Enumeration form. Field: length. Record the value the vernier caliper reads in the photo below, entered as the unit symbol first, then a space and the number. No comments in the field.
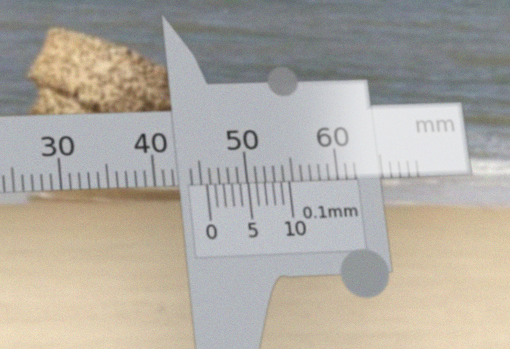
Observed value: mm 45.6
